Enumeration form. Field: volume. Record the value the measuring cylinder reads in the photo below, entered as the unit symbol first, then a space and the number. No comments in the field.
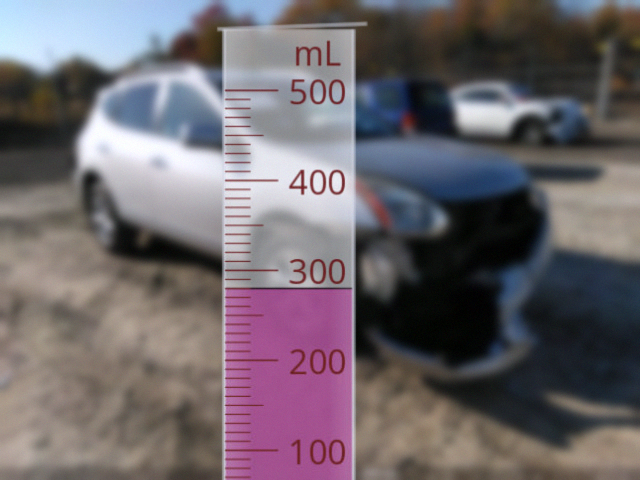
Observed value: mL 280
